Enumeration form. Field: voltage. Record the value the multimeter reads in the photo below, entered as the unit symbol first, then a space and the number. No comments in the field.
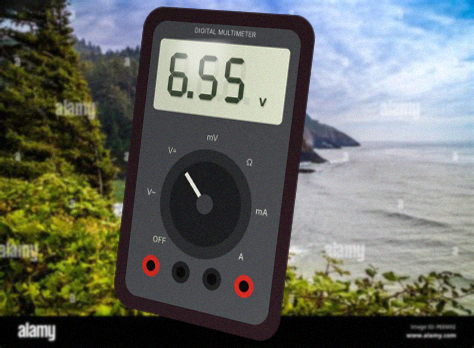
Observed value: V 6.55
